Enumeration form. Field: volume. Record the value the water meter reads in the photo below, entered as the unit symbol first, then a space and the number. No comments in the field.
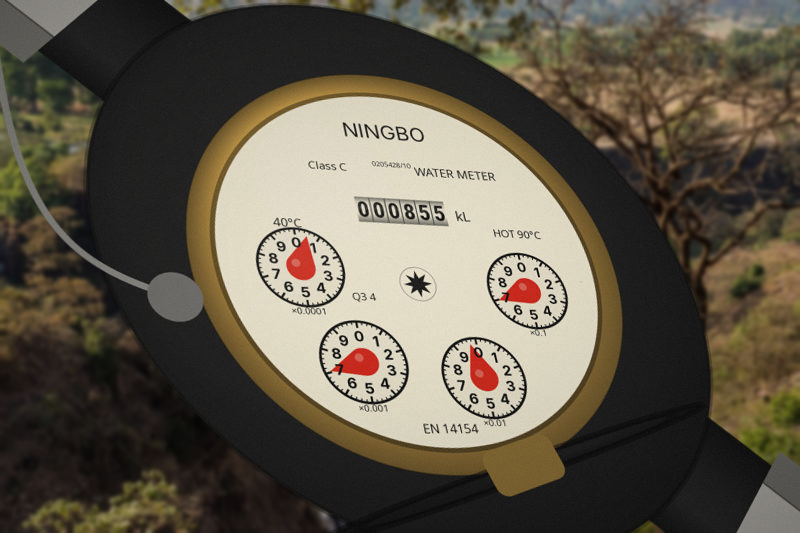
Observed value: kL 855.6970
